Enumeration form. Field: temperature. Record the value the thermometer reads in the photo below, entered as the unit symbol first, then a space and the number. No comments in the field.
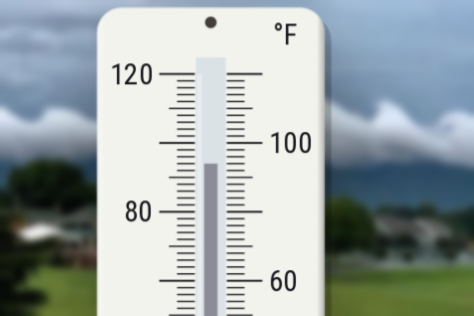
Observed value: °F 94
